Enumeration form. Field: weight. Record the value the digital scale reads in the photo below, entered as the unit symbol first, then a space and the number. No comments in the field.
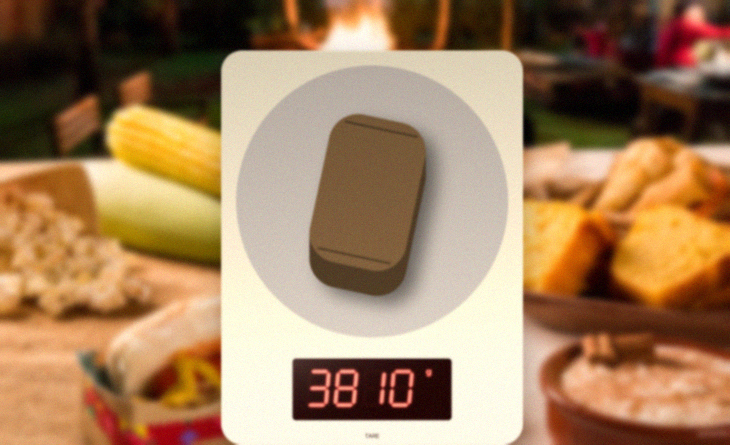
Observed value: g 3810
